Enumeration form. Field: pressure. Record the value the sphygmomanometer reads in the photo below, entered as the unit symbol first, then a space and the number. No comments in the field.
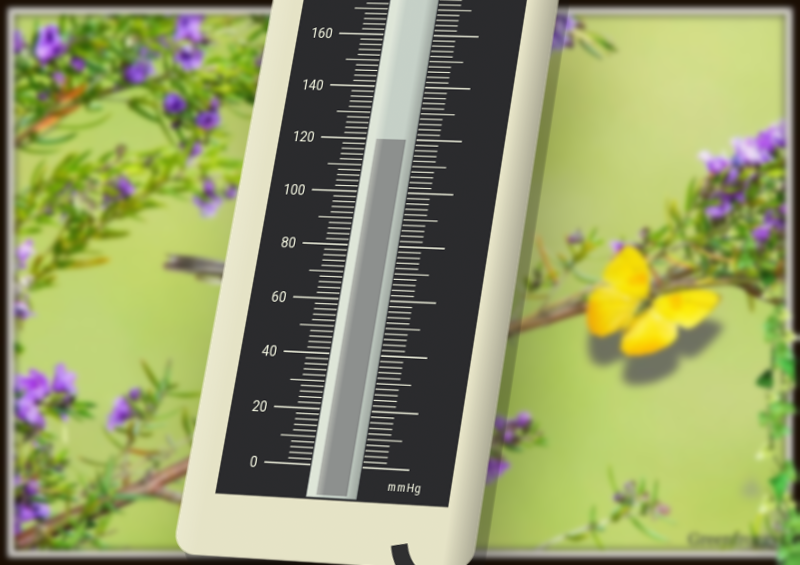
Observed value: mmHg 120
